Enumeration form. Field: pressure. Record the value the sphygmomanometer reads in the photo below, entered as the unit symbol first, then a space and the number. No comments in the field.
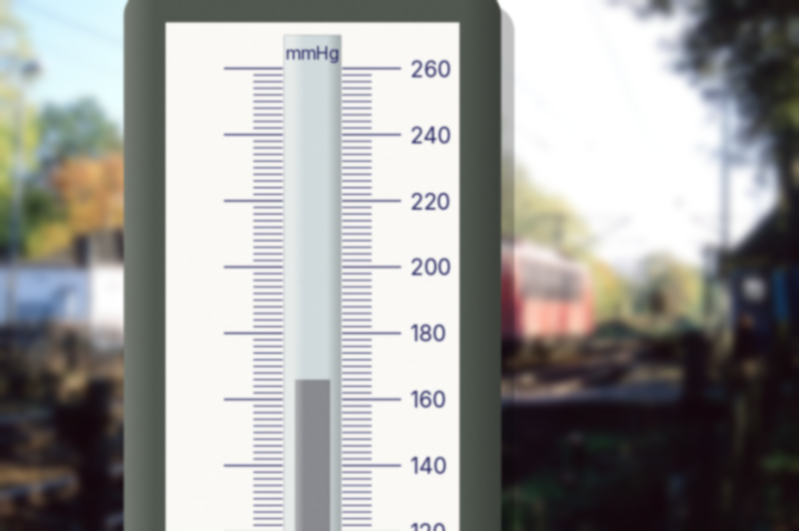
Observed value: mmHg 166
